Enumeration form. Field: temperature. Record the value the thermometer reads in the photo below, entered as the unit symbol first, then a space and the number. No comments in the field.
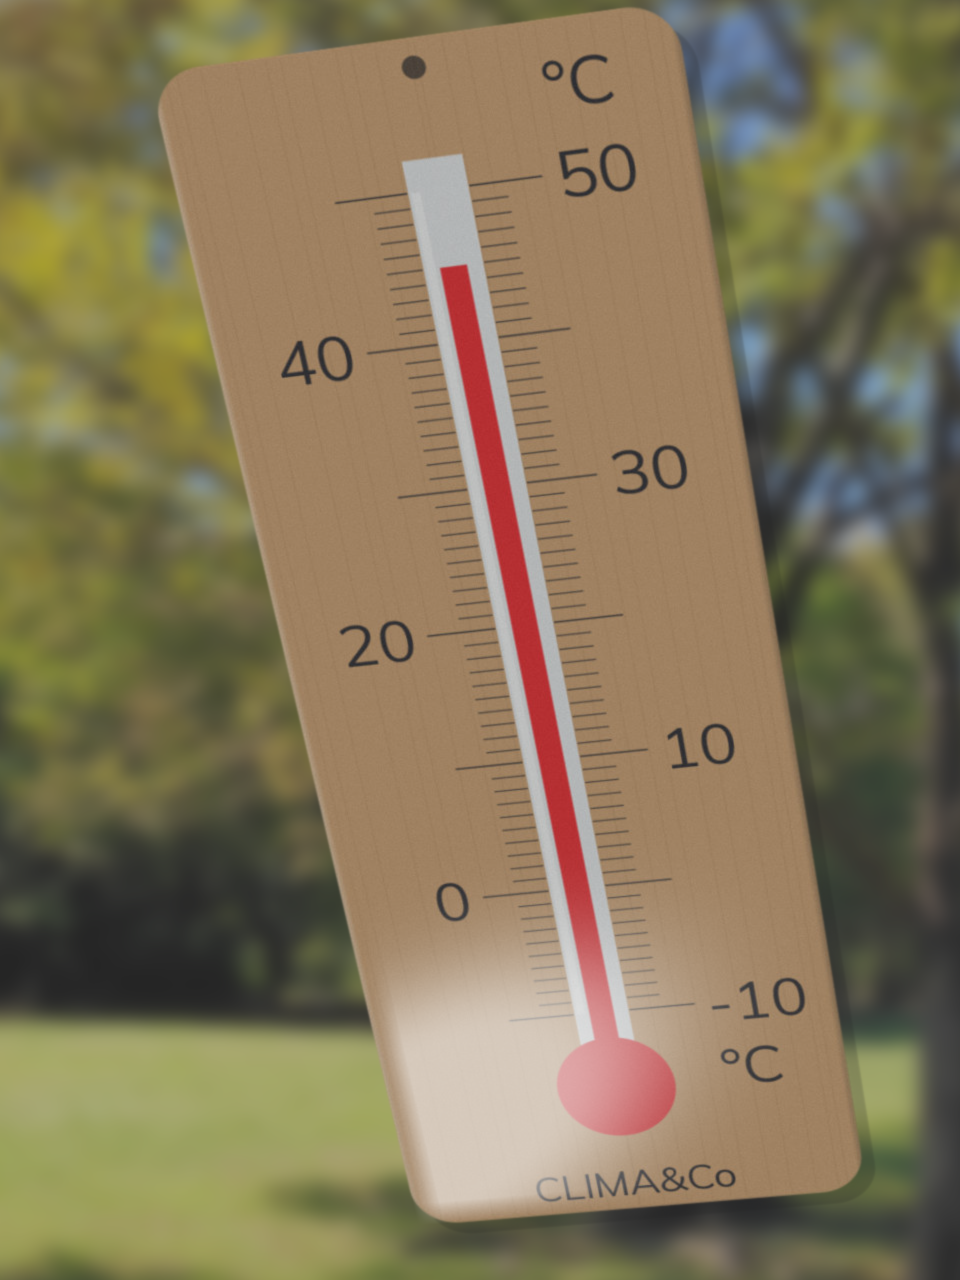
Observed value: °C 45
